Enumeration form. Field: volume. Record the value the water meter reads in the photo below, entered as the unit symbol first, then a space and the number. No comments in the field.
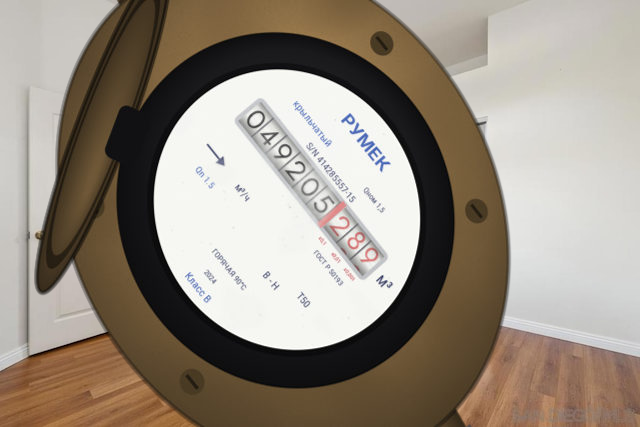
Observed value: m³ 49205.289
